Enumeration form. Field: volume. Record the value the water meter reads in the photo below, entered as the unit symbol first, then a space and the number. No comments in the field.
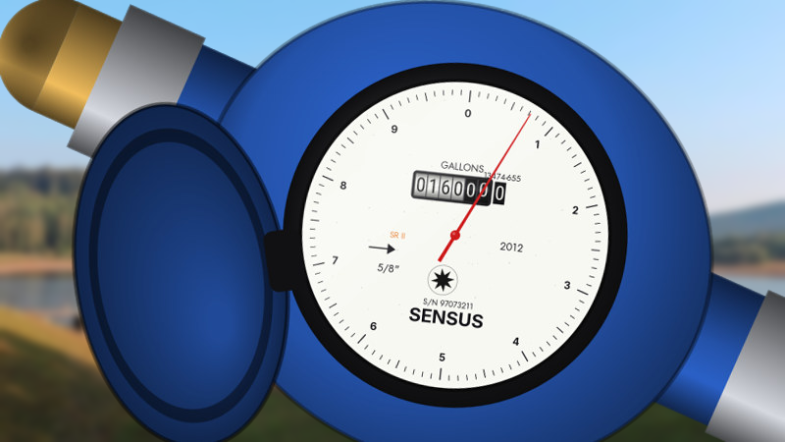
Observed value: gal 160000.7
